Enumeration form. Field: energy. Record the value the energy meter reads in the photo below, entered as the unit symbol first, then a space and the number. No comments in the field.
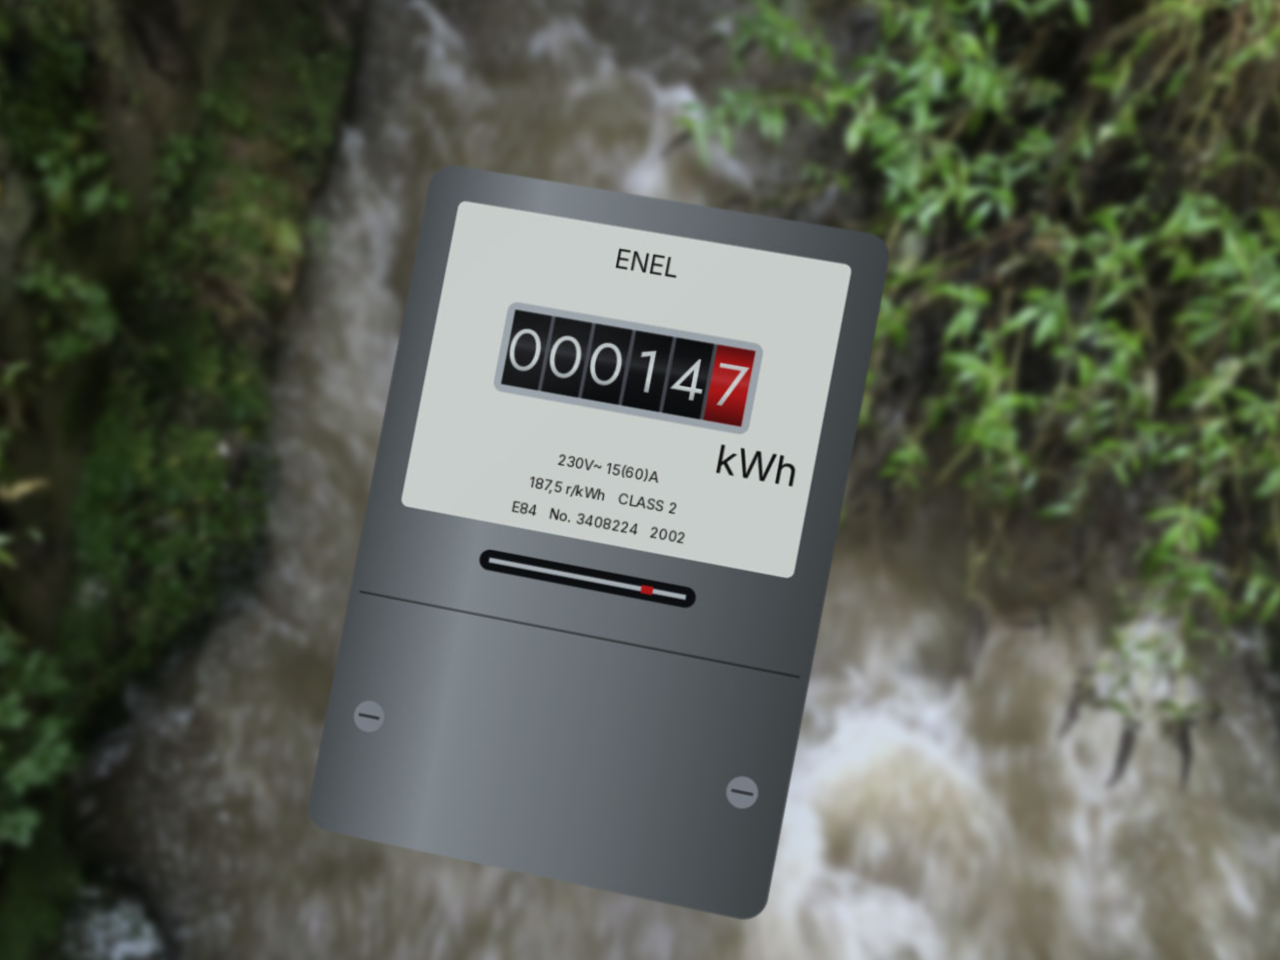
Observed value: kWh 14.7
